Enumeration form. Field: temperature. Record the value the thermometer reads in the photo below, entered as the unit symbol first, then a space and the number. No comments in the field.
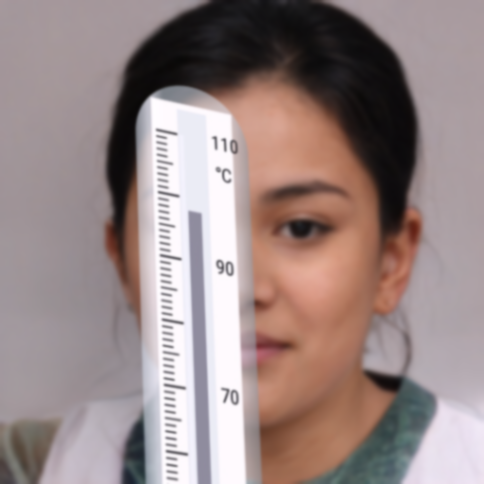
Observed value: °C 98
